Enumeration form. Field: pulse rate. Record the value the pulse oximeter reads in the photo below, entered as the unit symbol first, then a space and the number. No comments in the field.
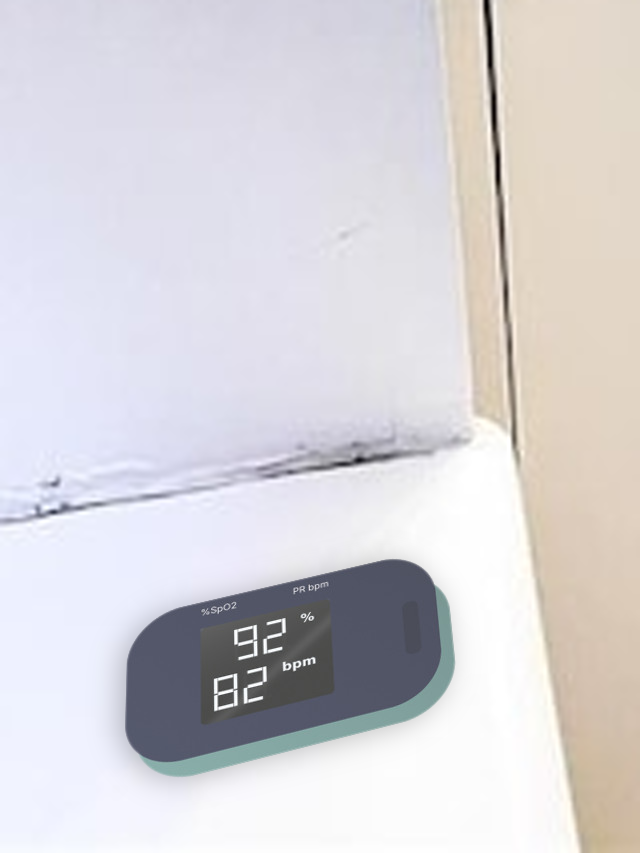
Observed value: bpm 82
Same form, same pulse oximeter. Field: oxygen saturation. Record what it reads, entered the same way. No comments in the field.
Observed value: % 92
